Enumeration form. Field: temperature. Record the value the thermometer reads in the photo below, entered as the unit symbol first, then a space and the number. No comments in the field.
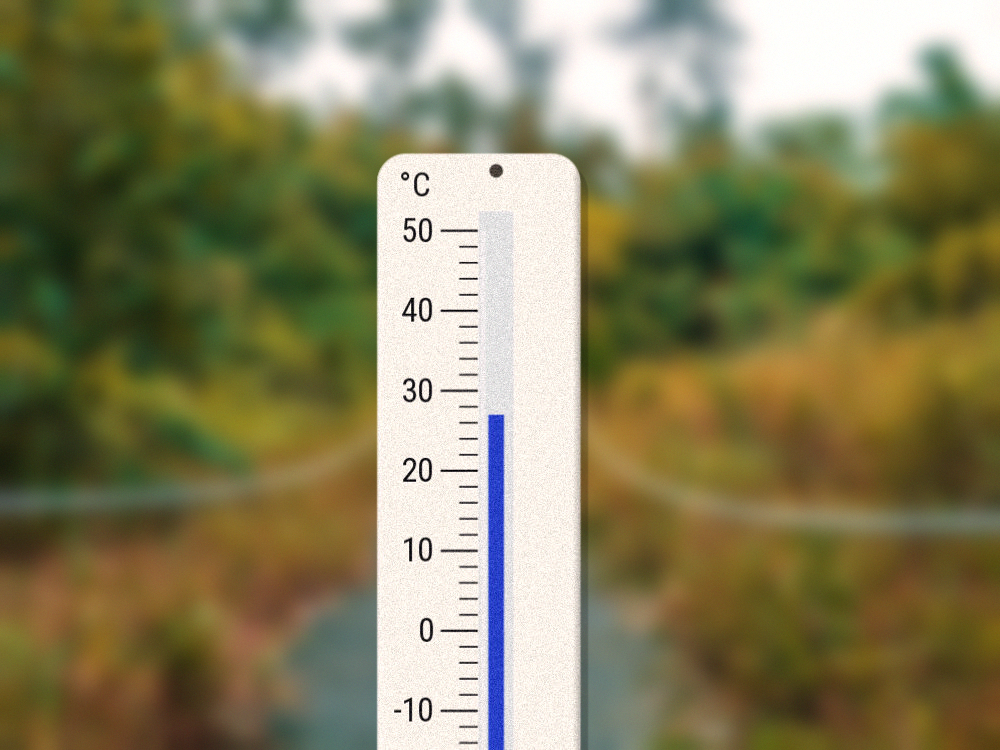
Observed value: °C 27
